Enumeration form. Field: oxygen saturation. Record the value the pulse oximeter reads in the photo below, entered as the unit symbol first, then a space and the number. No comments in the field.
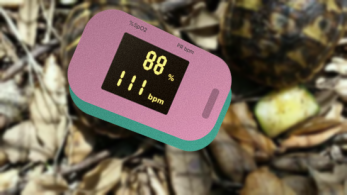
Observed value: % 88
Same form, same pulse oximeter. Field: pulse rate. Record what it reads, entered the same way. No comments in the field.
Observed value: bpm 111
